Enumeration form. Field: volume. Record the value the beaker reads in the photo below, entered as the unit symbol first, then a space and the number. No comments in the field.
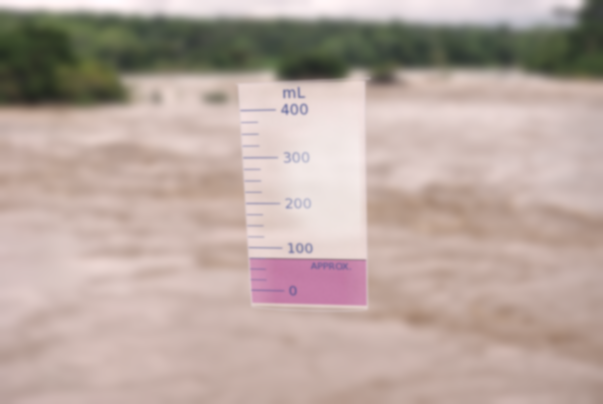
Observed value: mL 75
